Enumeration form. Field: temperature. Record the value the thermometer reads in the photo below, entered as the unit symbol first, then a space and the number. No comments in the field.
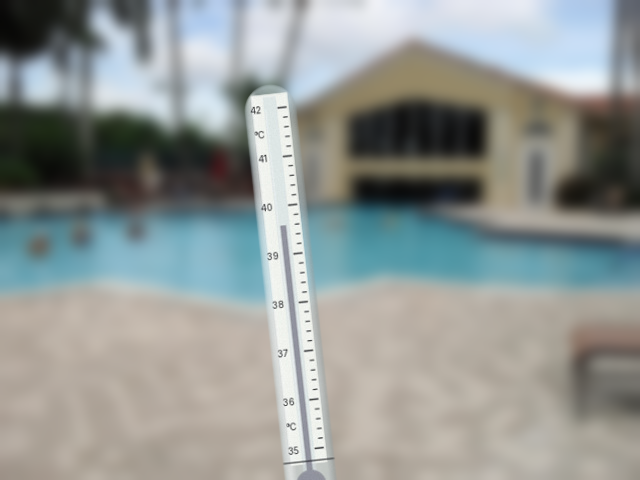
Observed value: °C 39.6
